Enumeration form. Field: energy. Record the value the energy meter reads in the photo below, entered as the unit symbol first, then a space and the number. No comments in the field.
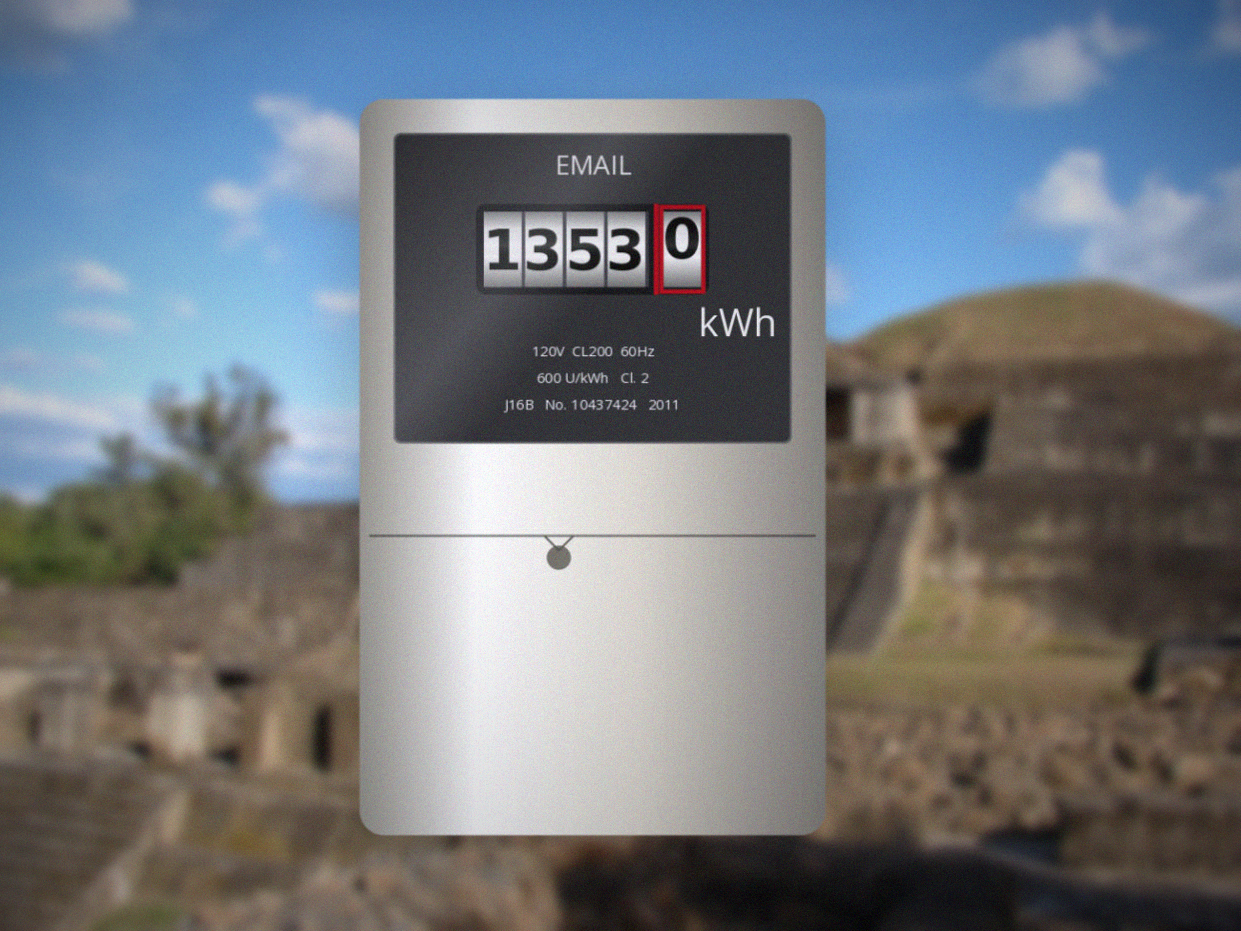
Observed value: kWh 1353.0
